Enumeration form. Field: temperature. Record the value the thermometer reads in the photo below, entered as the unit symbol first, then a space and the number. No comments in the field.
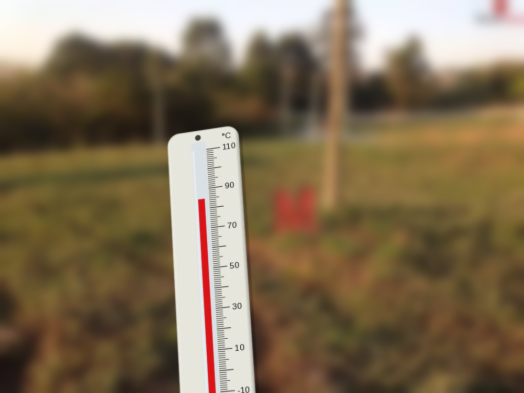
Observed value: °C 85
